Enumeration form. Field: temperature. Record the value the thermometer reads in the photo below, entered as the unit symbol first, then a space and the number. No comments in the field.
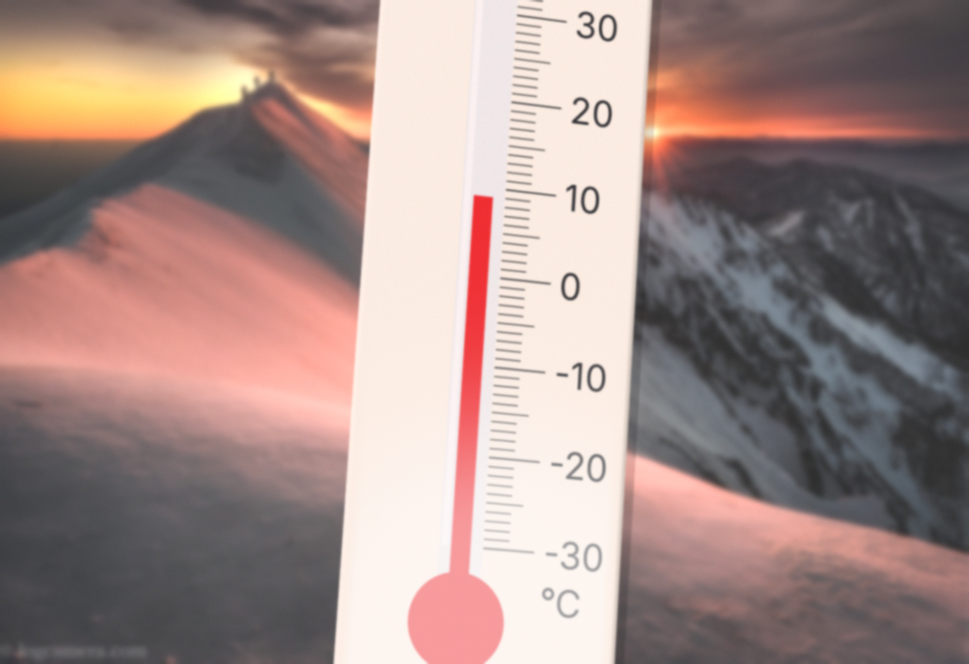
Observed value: °C 9
